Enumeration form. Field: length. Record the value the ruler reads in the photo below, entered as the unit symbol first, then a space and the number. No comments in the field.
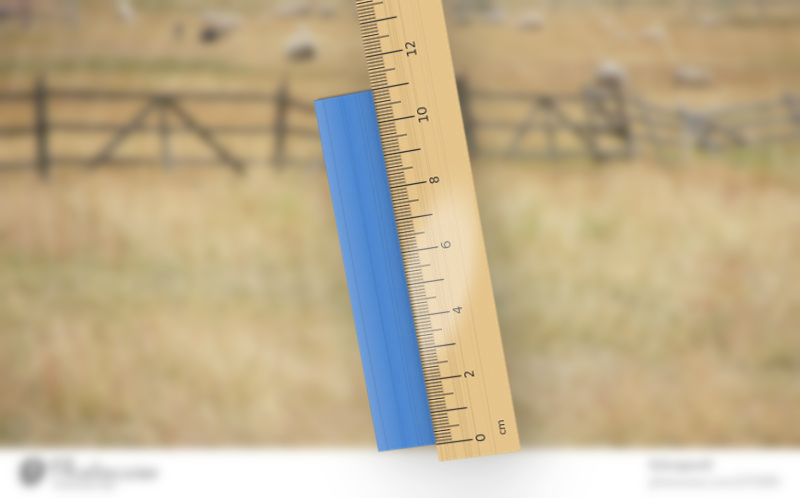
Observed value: cm 11
